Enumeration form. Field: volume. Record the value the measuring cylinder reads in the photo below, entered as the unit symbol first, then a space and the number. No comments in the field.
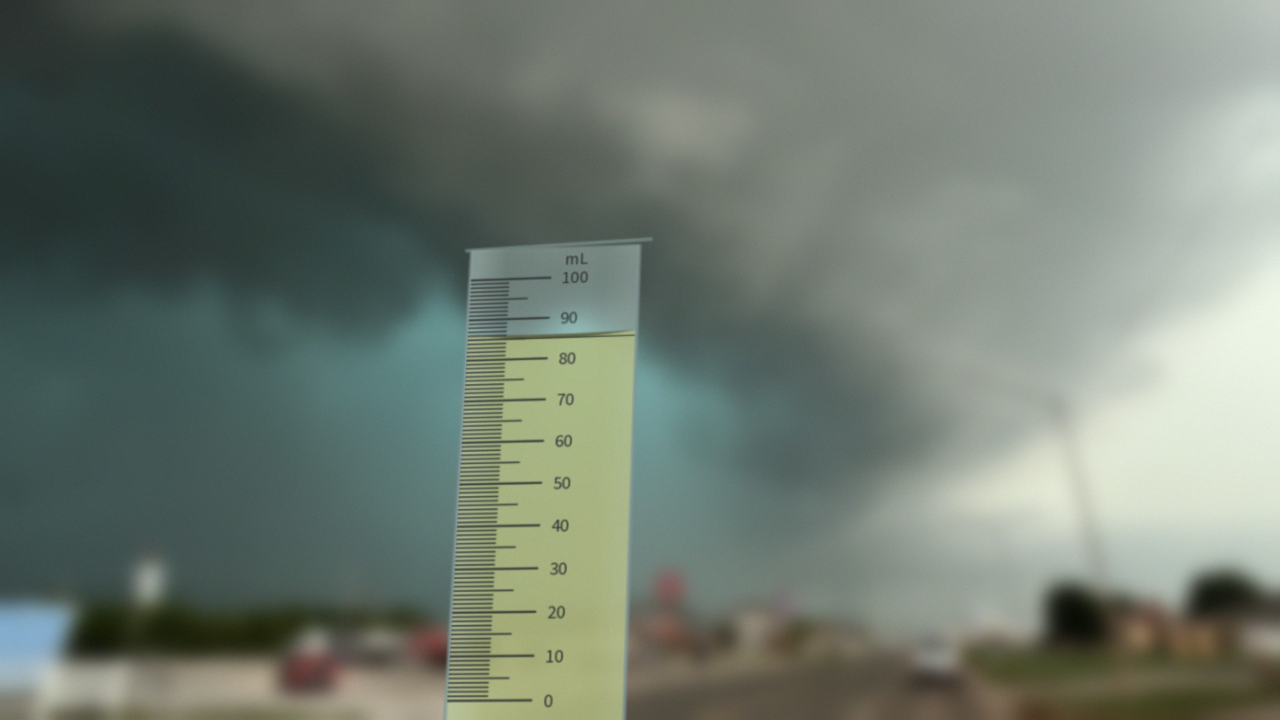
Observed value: mL 85
